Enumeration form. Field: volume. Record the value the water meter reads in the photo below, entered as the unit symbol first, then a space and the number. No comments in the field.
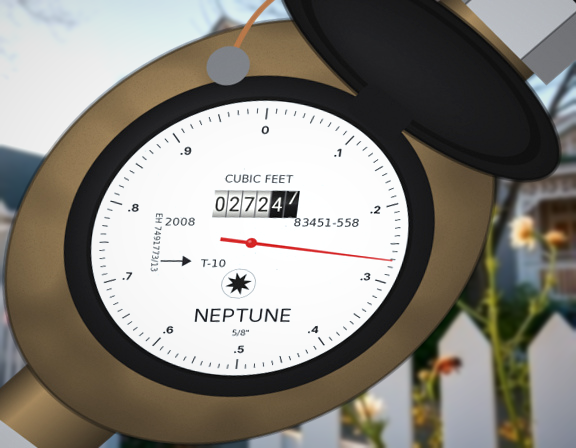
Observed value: ft³ 27247.27
